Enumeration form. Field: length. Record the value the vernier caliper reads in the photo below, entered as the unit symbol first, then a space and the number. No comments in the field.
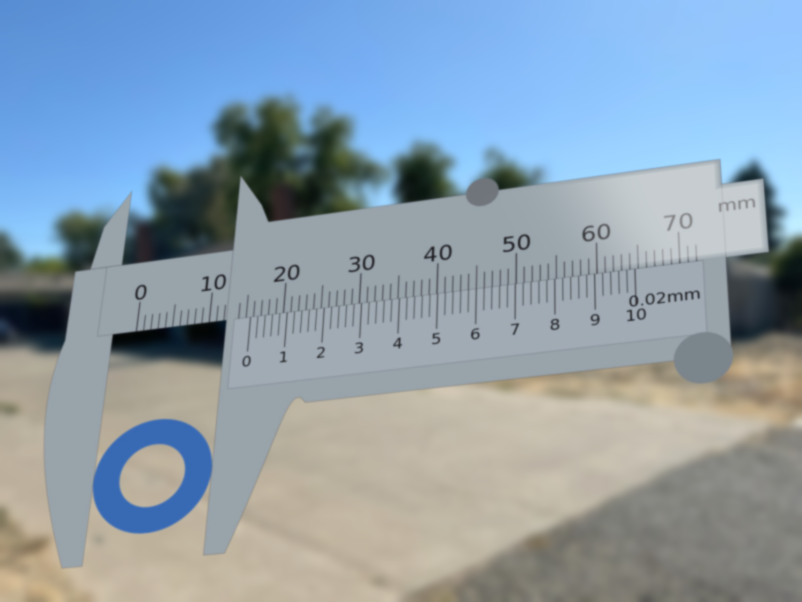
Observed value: mm 15.6
